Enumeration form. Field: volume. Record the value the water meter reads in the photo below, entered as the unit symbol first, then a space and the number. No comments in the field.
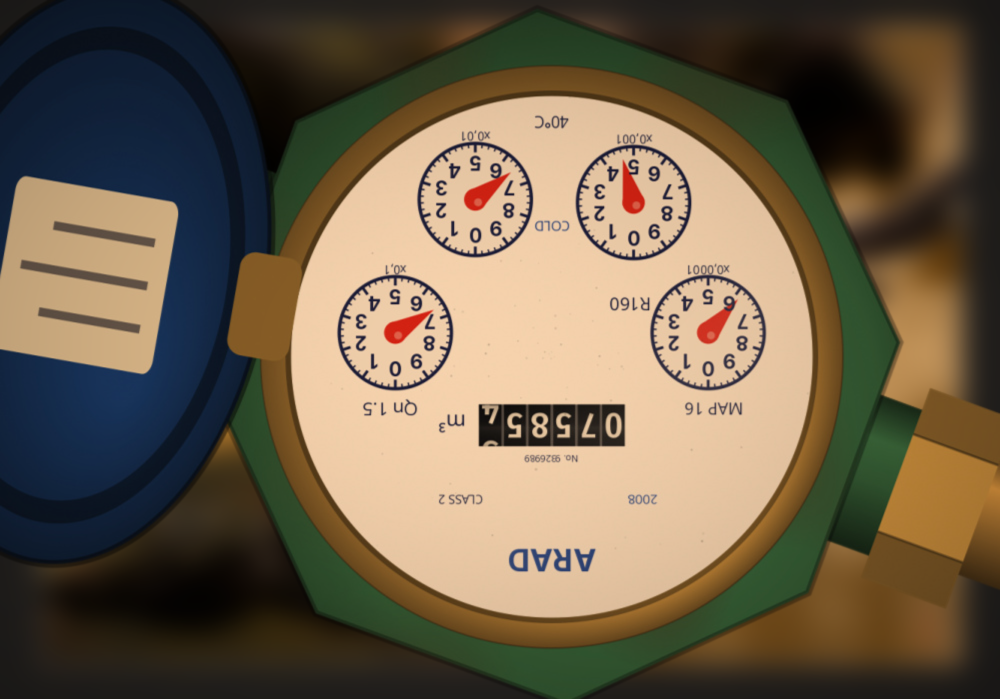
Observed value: m³ 75853.6646
